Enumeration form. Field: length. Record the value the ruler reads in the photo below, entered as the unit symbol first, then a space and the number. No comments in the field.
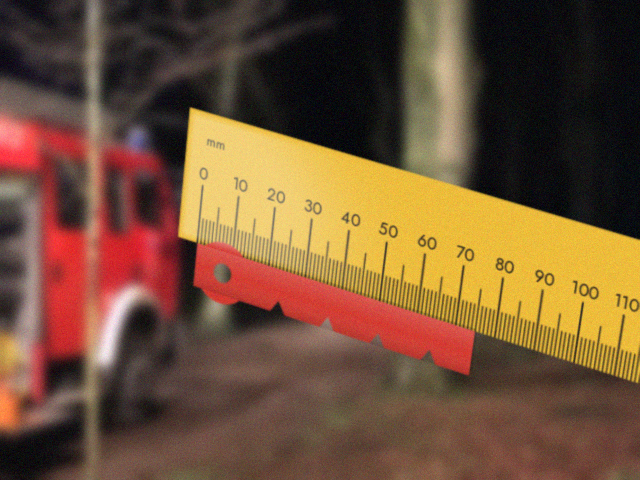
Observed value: mm 75
